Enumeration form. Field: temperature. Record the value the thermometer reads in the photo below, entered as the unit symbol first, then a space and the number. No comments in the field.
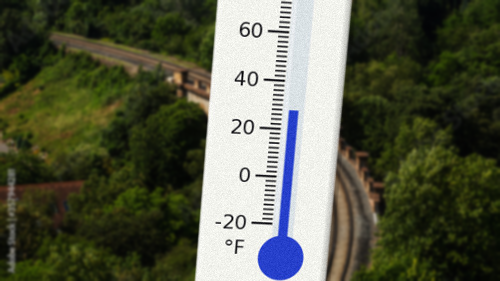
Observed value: °F 28
